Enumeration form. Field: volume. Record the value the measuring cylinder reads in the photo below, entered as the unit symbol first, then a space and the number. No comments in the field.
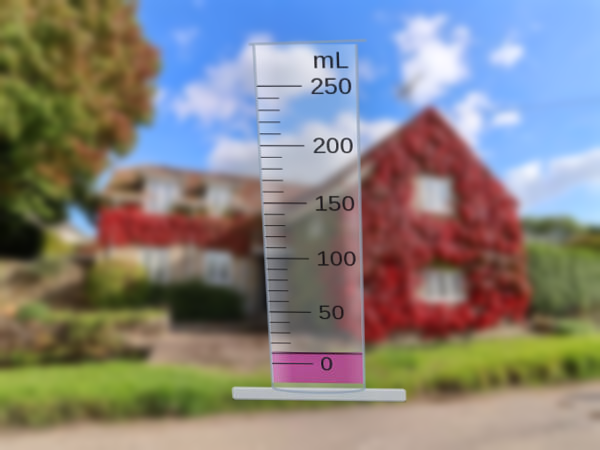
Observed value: mL 10
